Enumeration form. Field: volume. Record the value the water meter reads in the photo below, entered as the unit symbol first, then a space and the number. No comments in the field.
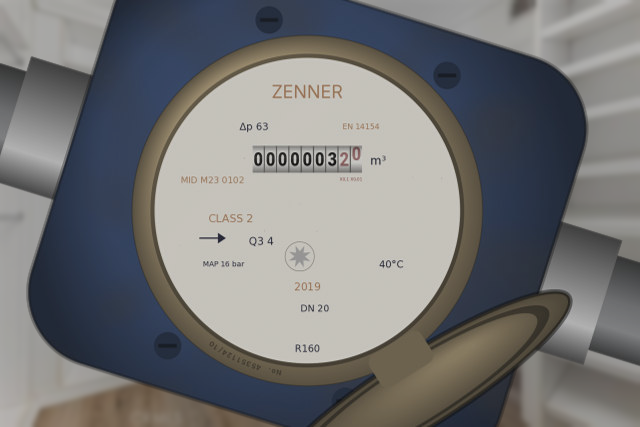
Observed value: m³ 3.20
